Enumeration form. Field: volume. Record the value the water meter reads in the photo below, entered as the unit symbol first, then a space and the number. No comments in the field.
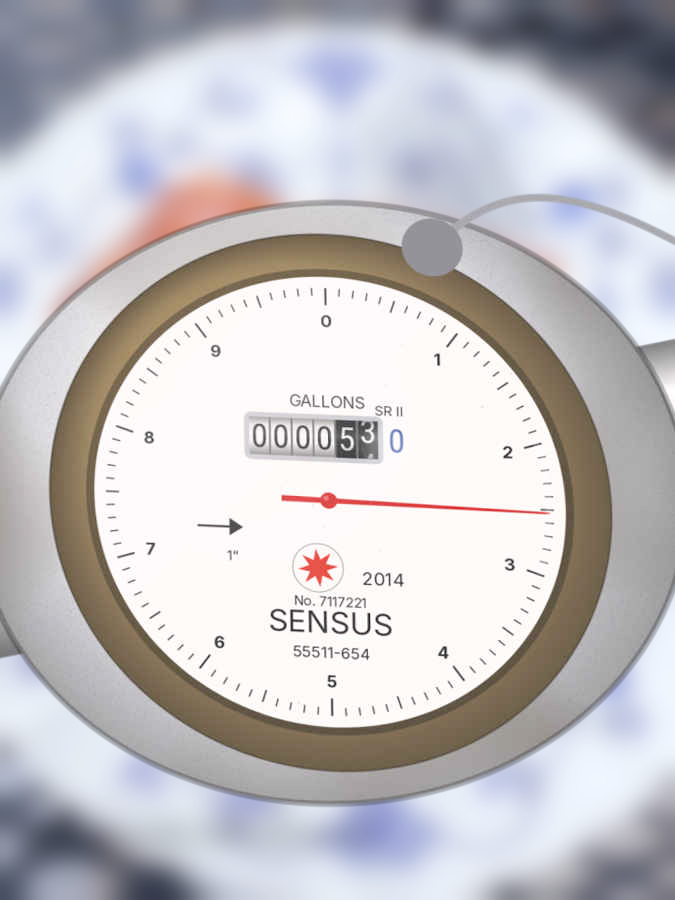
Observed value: gal 532.5
